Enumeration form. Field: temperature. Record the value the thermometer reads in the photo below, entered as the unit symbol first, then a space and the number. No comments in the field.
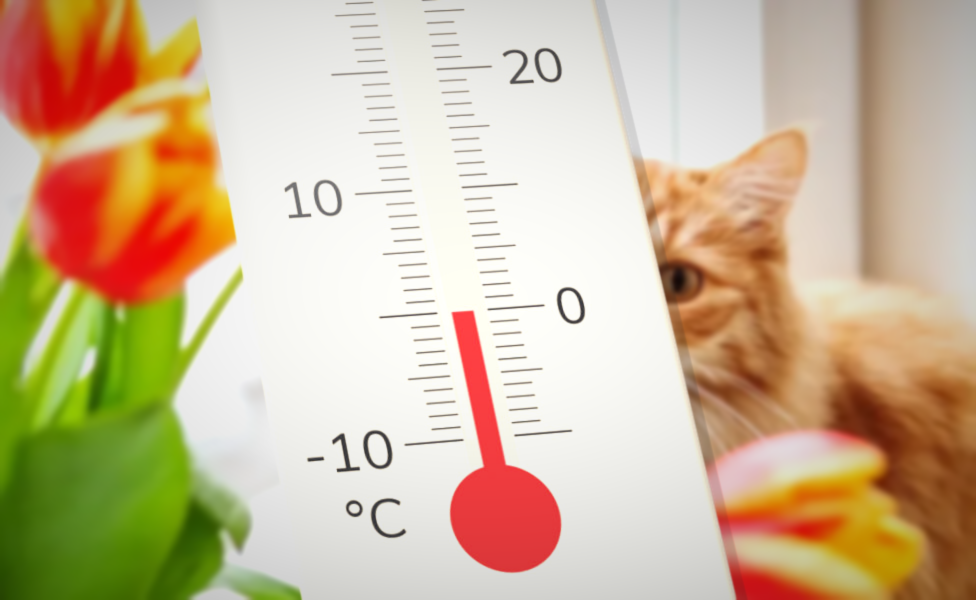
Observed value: °C 0
